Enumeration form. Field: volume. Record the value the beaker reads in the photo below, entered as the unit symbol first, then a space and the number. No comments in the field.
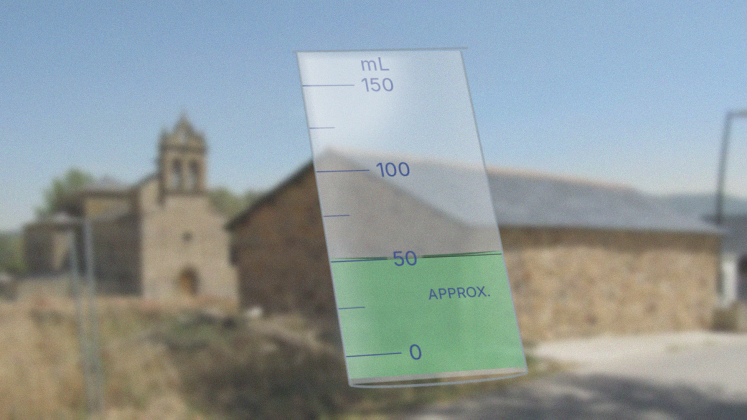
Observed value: mL 50
